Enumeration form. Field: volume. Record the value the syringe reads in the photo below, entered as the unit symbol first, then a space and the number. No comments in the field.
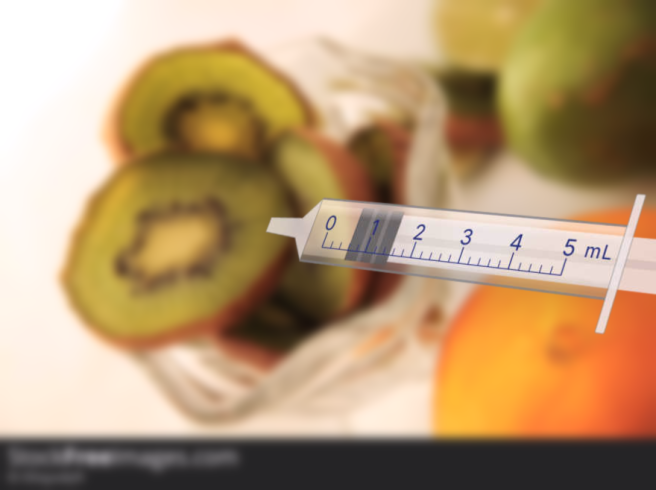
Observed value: mL 0.6
